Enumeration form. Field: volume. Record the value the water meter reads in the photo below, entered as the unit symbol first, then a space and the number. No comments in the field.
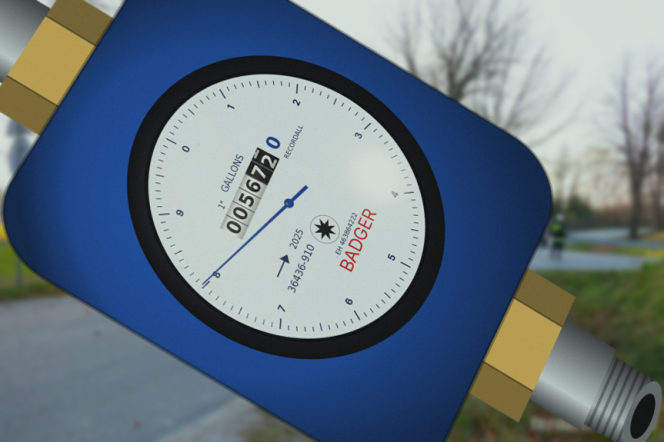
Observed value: gal 56718.0
